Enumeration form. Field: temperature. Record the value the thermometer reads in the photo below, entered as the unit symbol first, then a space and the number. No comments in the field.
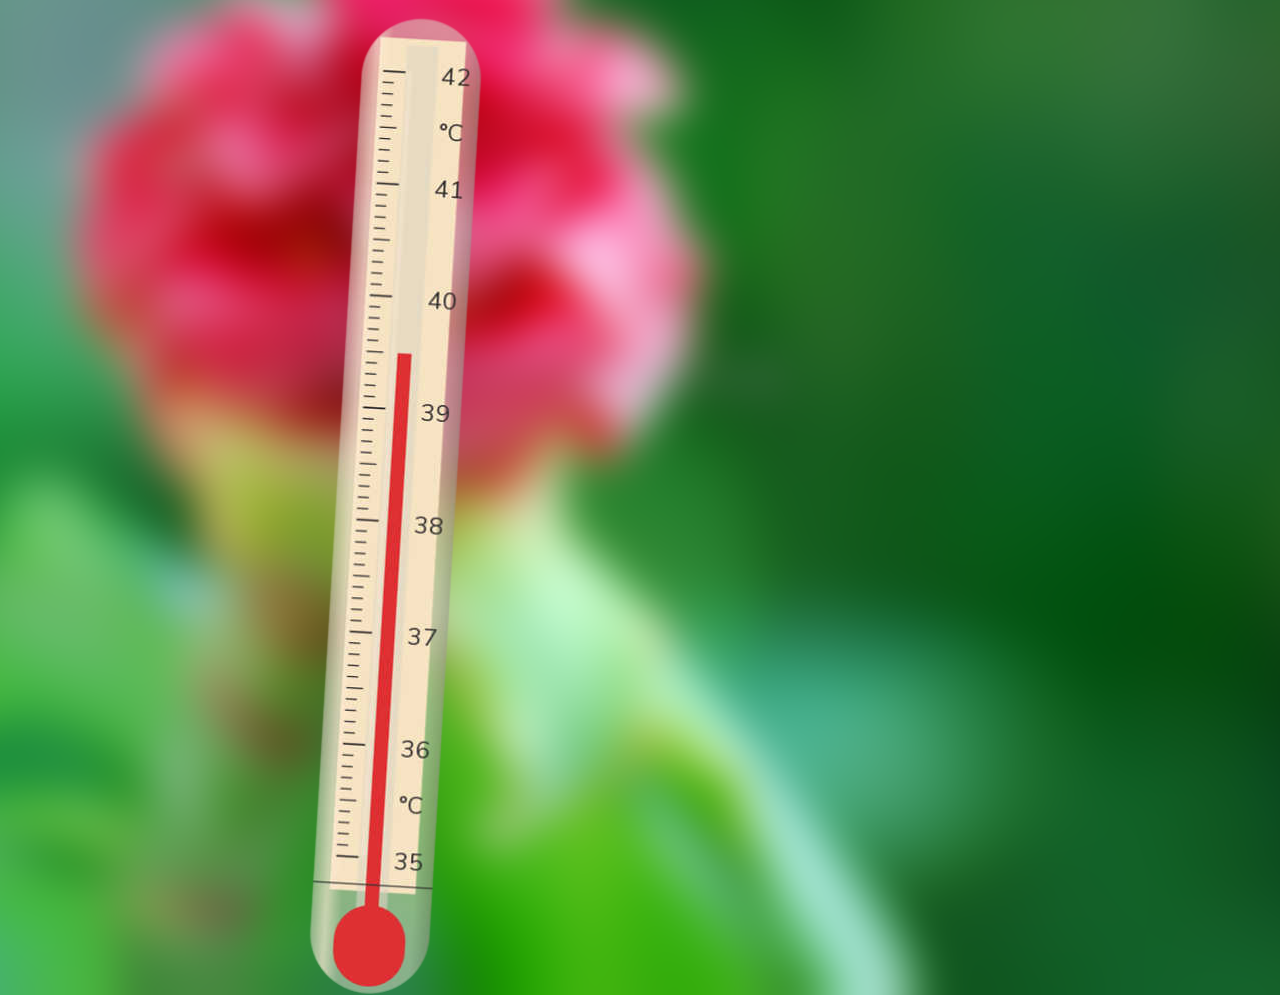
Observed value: °C 39.5
